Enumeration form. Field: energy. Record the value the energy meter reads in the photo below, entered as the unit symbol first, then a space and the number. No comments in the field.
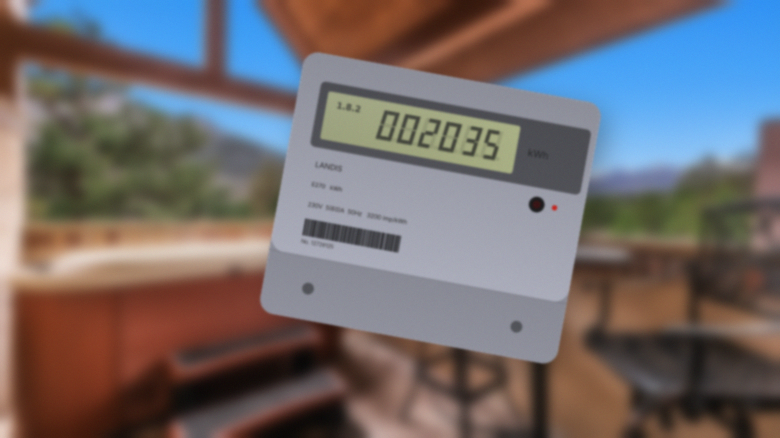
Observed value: kWh 2035
